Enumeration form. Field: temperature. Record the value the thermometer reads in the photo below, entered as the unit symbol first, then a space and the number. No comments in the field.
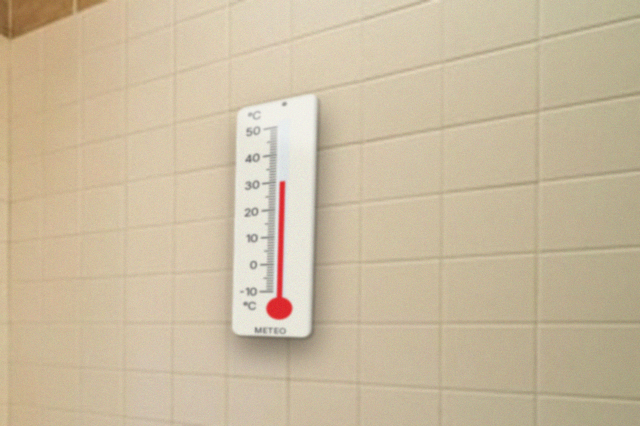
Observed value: °C 30
